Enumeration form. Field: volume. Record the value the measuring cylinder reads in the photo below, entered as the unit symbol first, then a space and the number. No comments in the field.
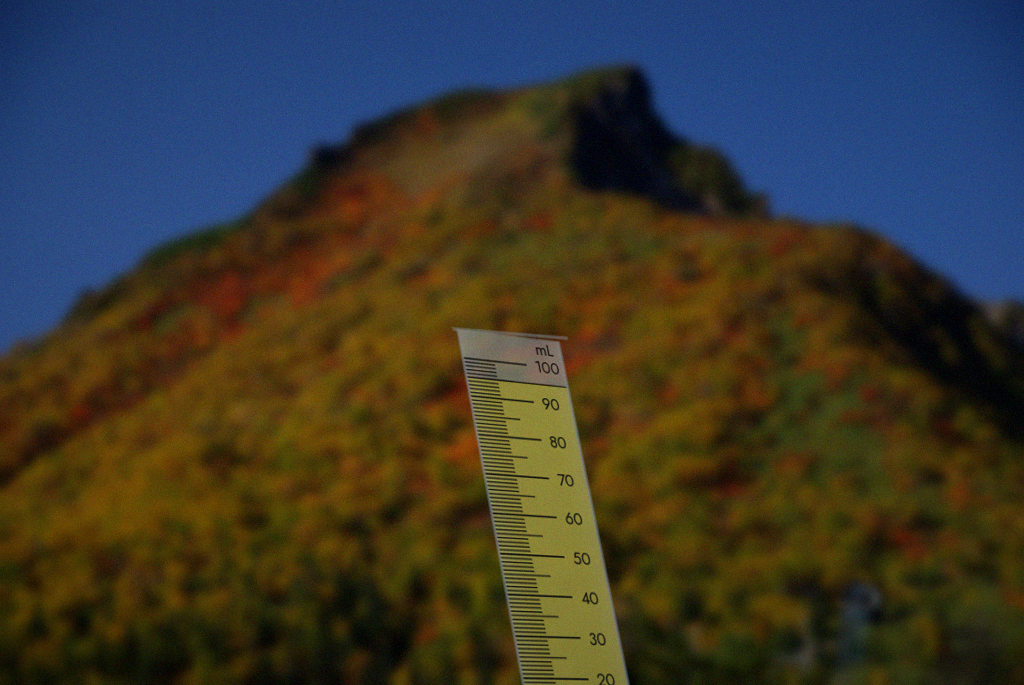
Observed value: mL 95
